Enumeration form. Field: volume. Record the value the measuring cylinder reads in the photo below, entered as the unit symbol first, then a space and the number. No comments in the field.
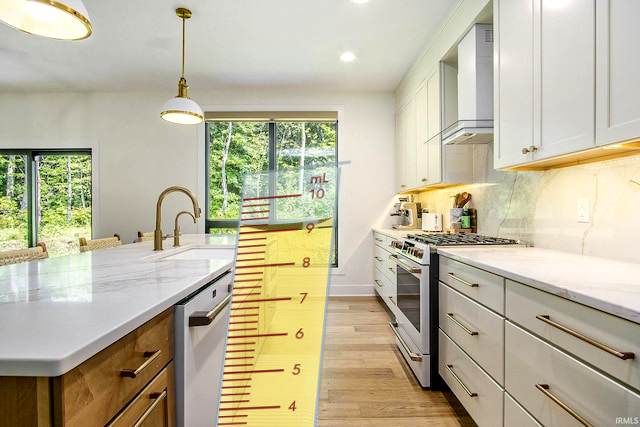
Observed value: mL 9
